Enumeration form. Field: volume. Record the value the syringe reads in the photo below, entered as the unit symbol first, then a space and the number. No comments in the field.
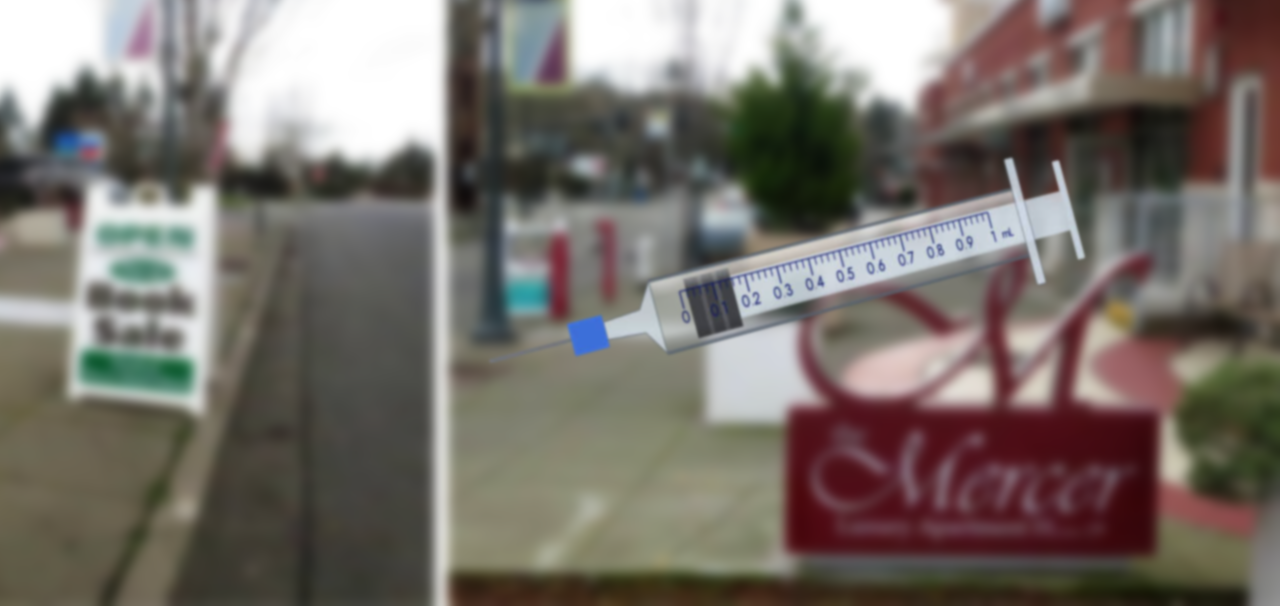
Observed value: mL 0.02
